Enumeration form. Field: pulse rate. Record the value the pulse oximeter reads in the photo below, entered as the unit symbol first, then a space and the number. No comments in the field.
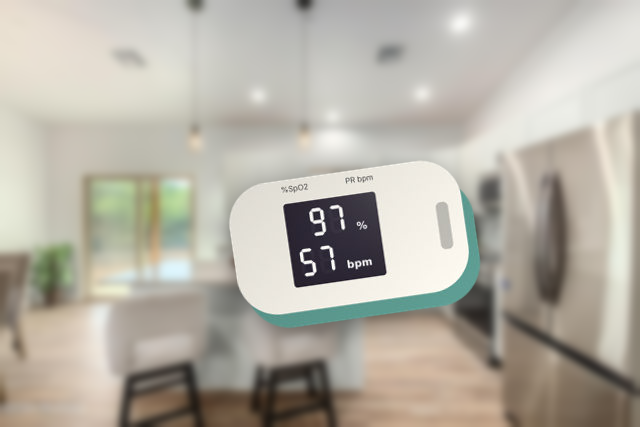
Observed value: bpm 57
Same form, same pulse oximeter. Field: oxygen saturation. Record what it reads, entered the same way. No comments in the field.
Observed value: % 97
